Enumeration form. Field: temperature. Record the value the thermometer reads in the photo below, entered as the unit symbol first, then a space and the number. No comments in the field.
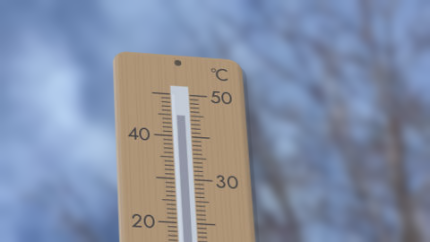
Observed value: °C 45
